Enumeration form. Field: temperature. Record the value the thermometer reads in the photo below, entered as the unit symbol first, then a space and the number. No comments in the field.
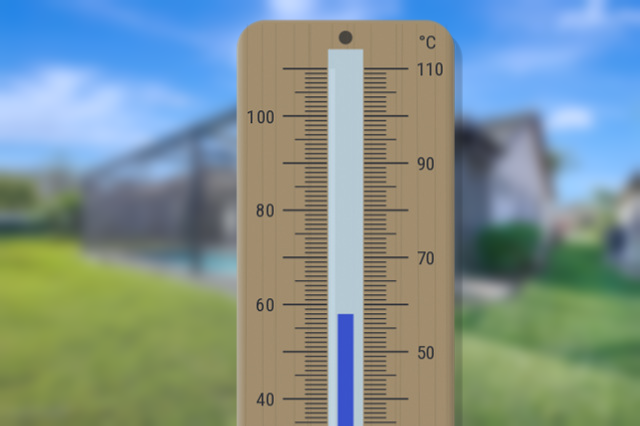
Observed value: °C 58
